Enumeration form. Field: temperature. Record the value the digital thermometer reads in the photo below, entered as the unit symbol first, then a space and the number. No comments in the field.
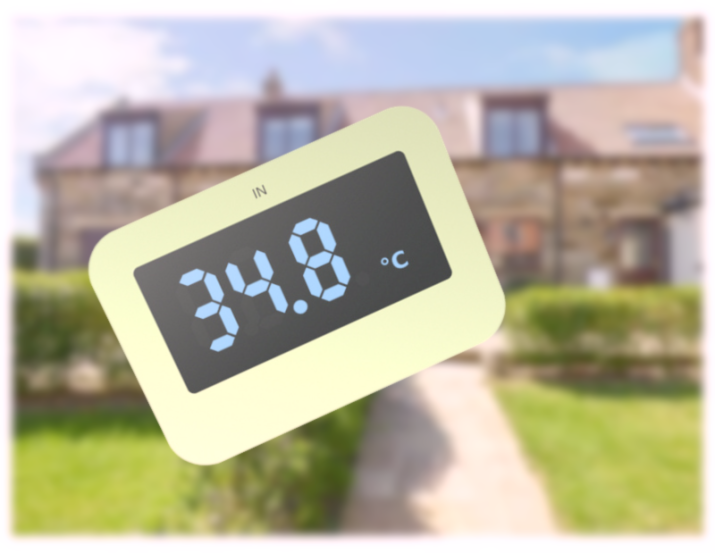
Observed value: °C 34.8
